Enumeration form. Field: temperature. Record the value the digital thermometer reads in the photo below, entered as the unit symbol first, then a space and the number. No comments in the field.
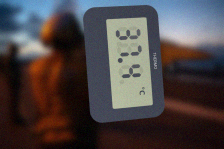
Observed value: °C 37.4
